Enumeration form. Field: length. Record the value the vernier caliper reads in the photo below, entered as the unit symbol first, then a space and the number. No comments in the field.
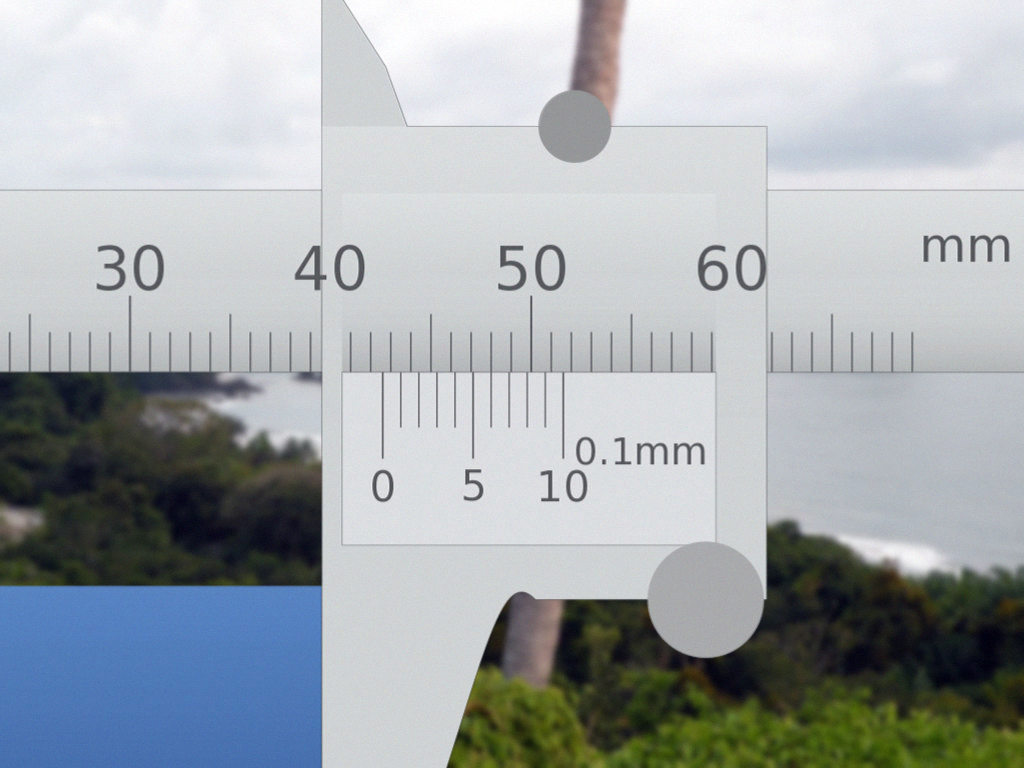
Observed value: mm 42.6
